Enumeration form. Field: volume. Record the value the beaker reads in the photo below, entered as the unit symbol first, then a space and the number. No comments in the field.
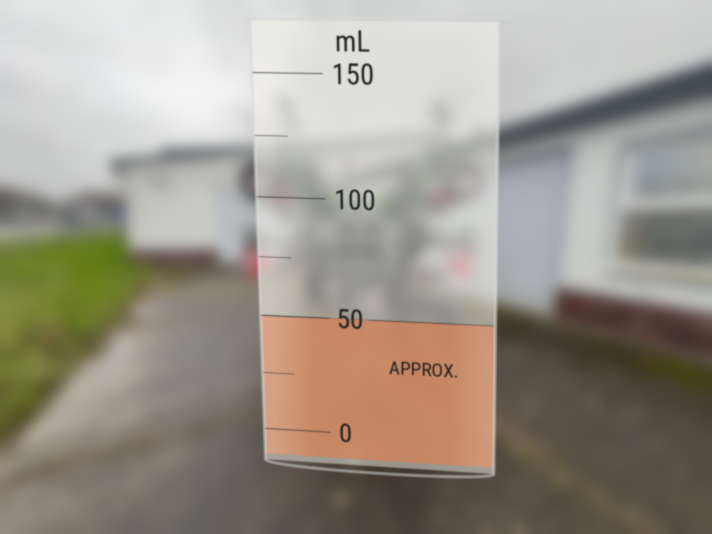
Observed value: mL 50
